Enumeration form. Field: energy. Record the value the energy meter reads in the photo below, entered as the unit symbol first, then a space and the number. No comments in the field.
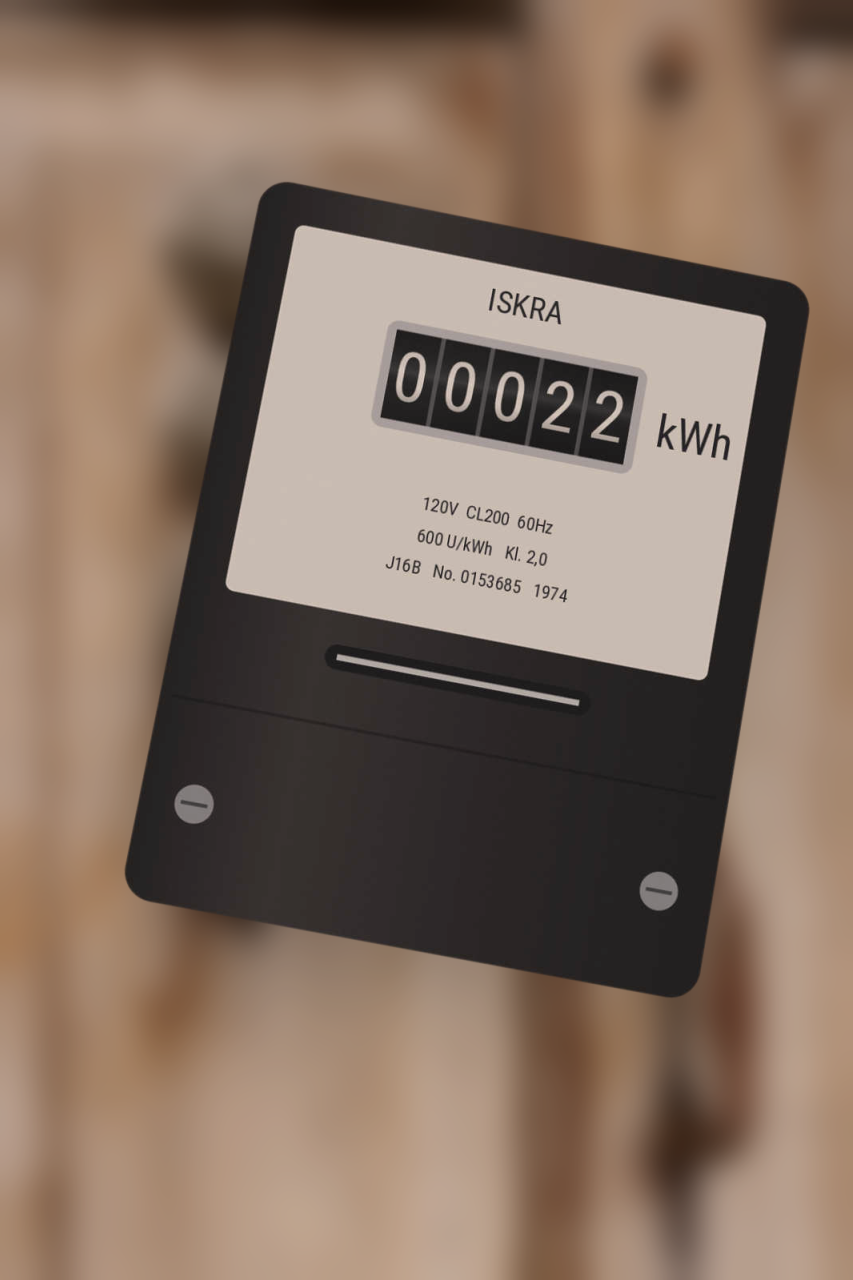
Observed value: kWh 22
